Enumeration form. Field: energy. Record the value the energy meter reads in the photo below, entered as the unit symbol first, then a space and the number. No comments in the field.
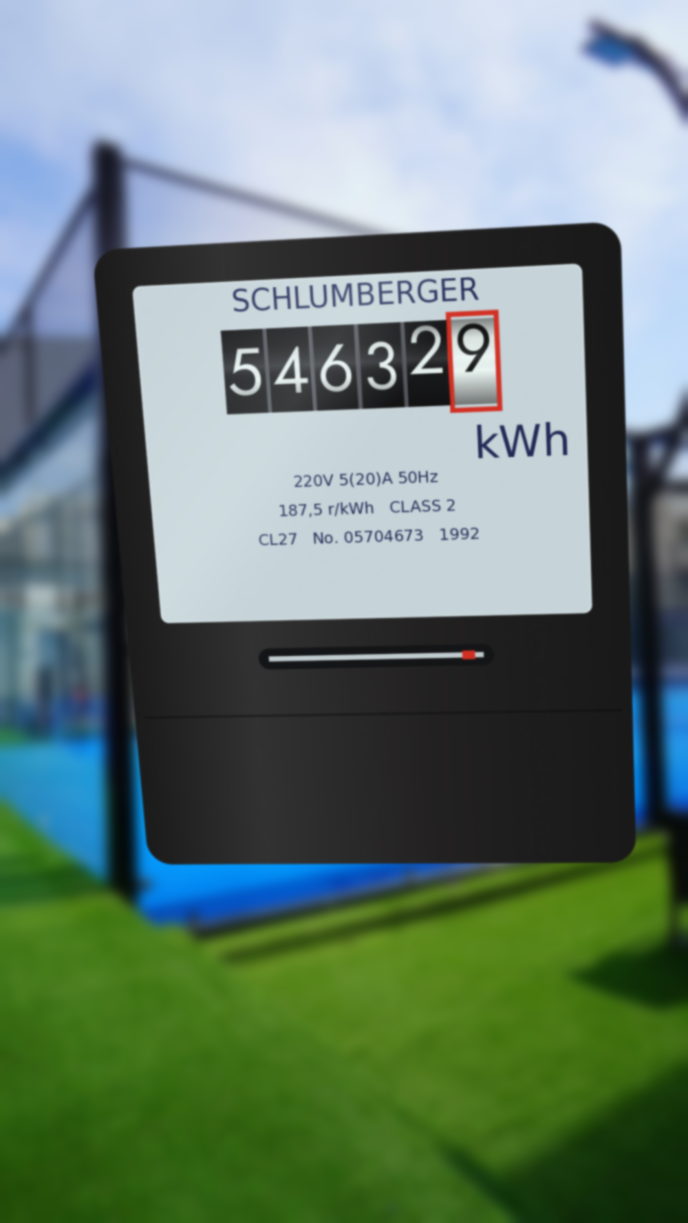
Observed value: kWh 54632.9
